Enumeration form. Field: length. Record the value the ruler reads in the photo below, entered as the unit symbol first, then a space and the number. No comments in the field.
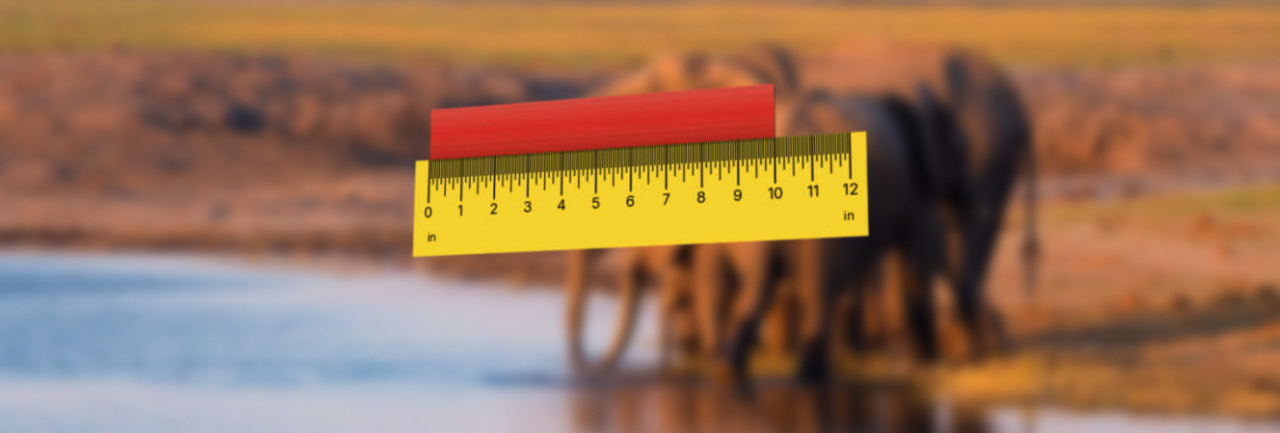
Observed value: in 10
